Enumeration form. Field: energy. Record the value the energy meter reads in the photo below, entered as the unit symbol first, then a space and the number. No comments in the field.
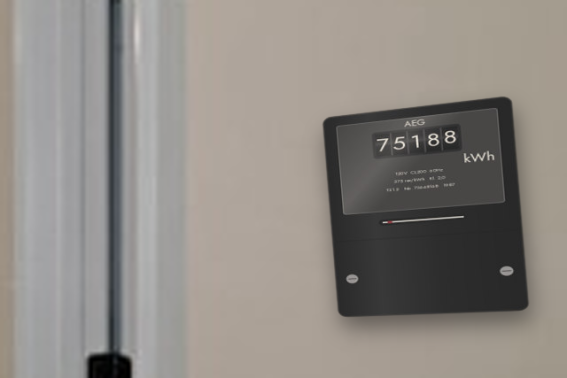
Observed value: kWh 75188
